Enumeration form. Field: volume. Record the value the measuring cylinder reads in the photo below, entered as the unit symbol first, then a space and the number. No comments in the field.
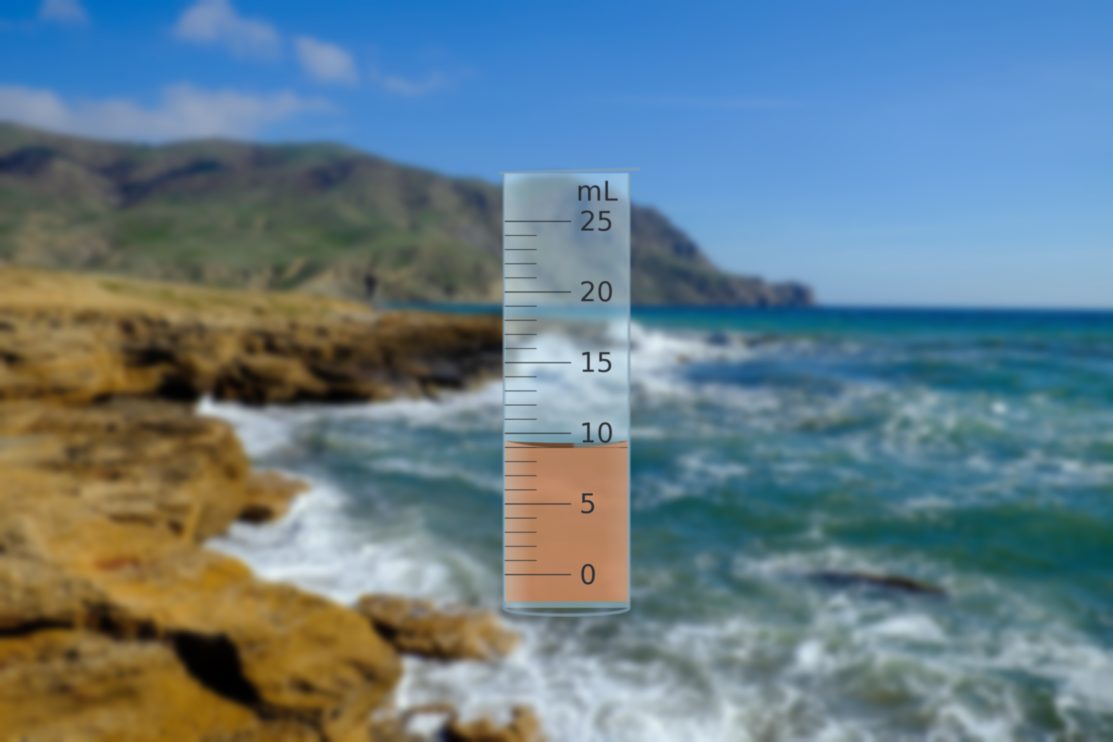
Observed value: mL 9
